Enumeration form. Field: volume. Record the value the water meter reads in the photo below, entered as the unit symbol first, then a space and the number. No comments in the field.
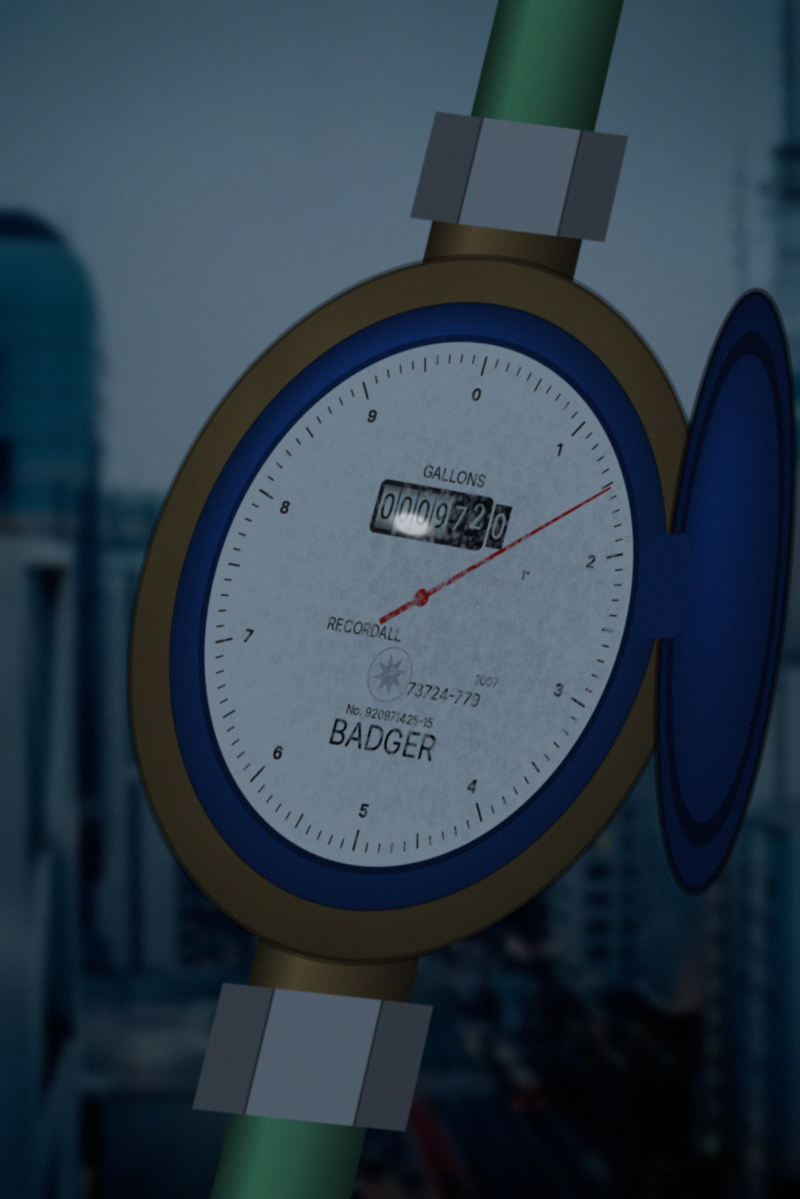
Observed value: gal 9721.5
